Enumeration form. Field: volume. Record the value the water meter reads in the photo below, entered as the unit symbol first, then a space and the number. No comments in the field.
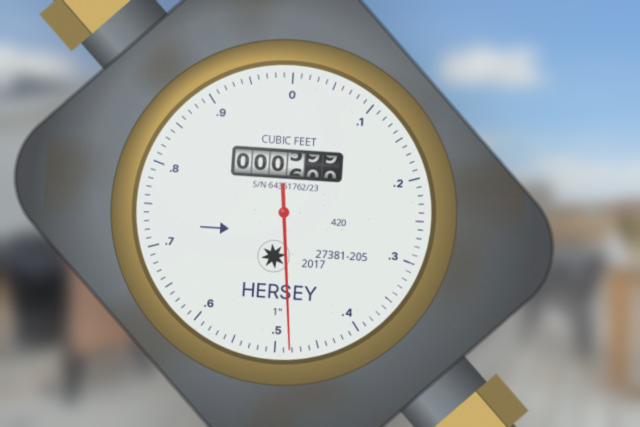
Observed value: ft³ 599.48
